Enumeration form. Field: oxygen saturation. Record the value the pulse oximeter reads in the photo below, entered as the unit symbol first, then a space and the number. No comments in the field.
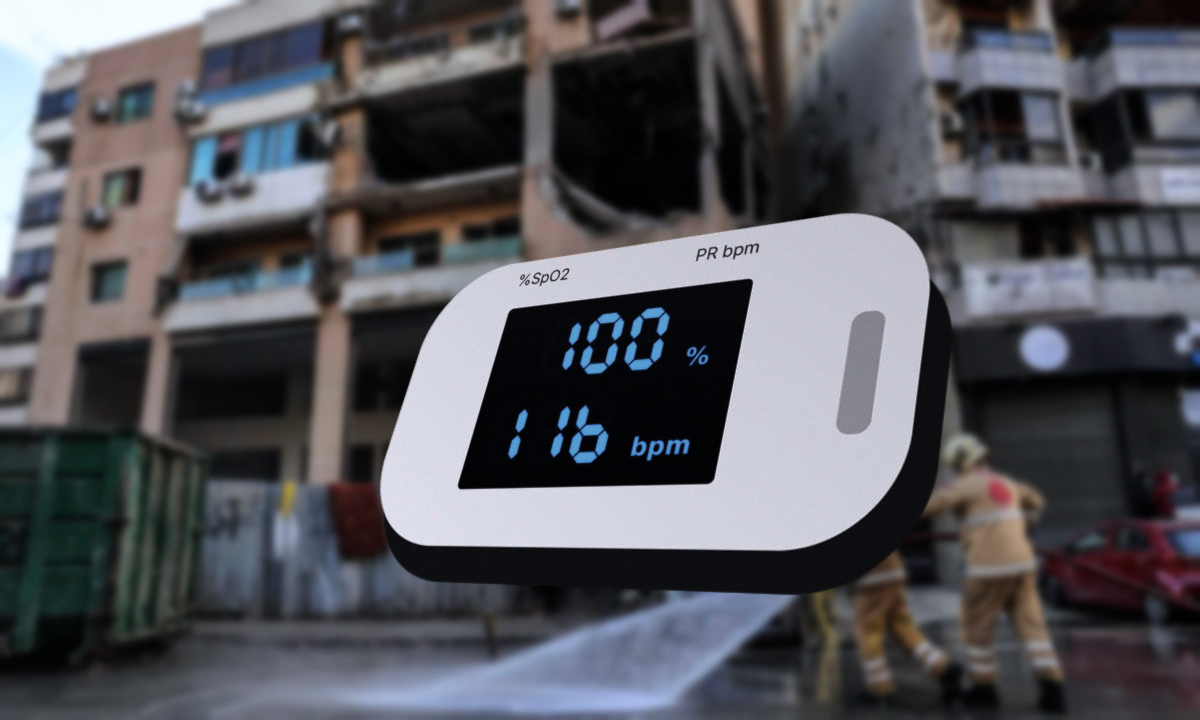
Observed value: % 100
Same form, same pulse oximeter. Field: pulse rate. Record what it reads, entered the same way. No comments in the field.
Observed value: bpm 116
